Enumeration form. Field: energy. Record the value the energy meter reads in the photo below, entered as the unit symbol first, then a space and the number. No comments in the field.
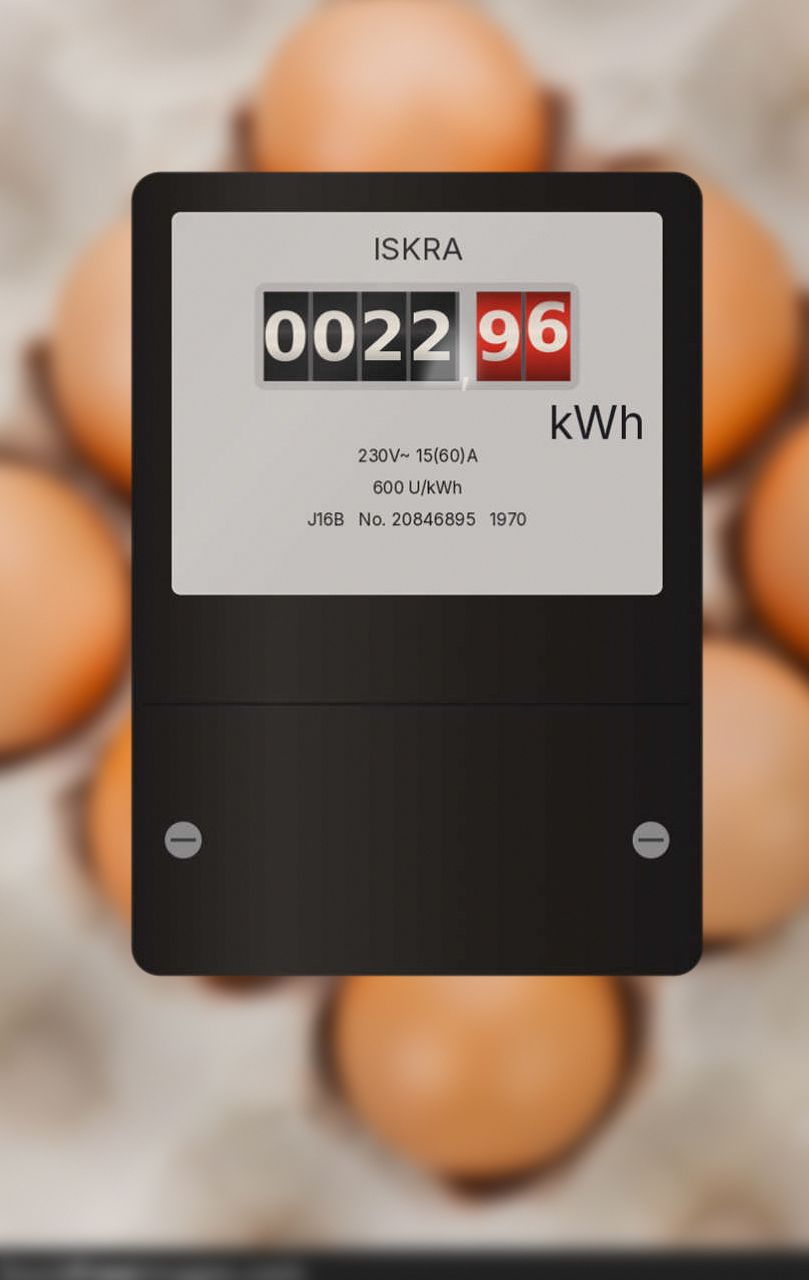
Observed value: kWh 22.96
